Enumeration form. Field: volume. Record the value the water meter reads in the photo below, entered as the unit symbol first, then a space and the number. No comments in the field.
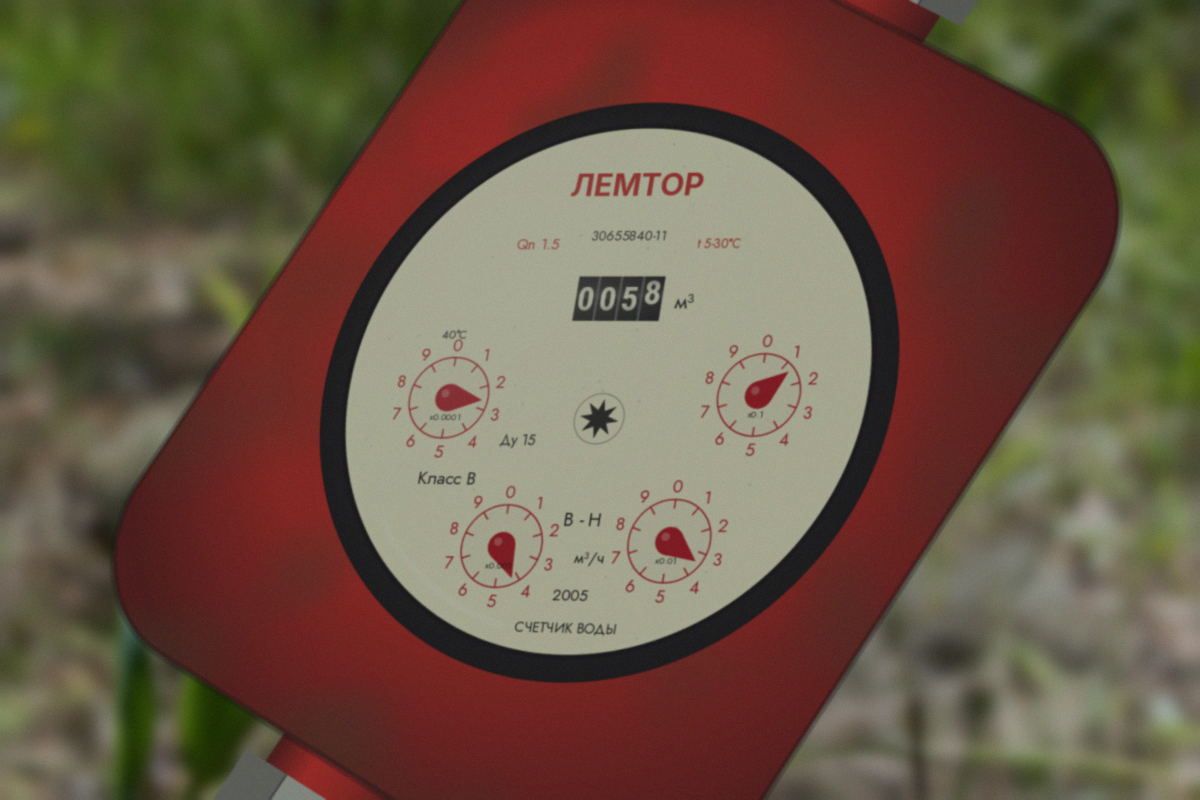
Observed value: m³ 58.1342
